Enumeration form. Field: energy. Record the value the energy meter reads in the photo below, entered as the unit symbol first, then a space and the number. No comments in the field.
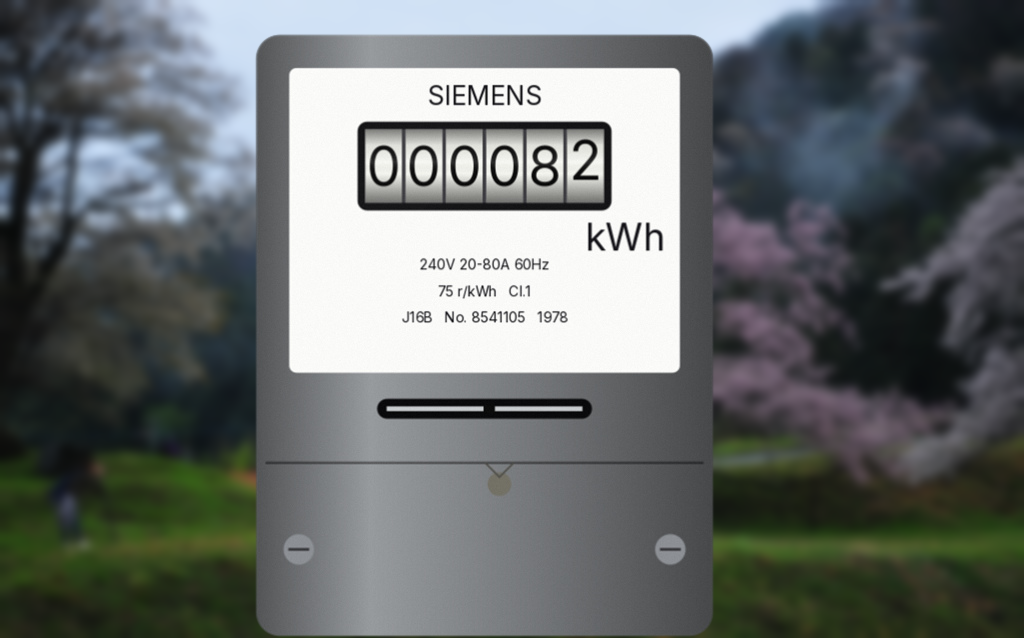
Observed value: kWh 82
